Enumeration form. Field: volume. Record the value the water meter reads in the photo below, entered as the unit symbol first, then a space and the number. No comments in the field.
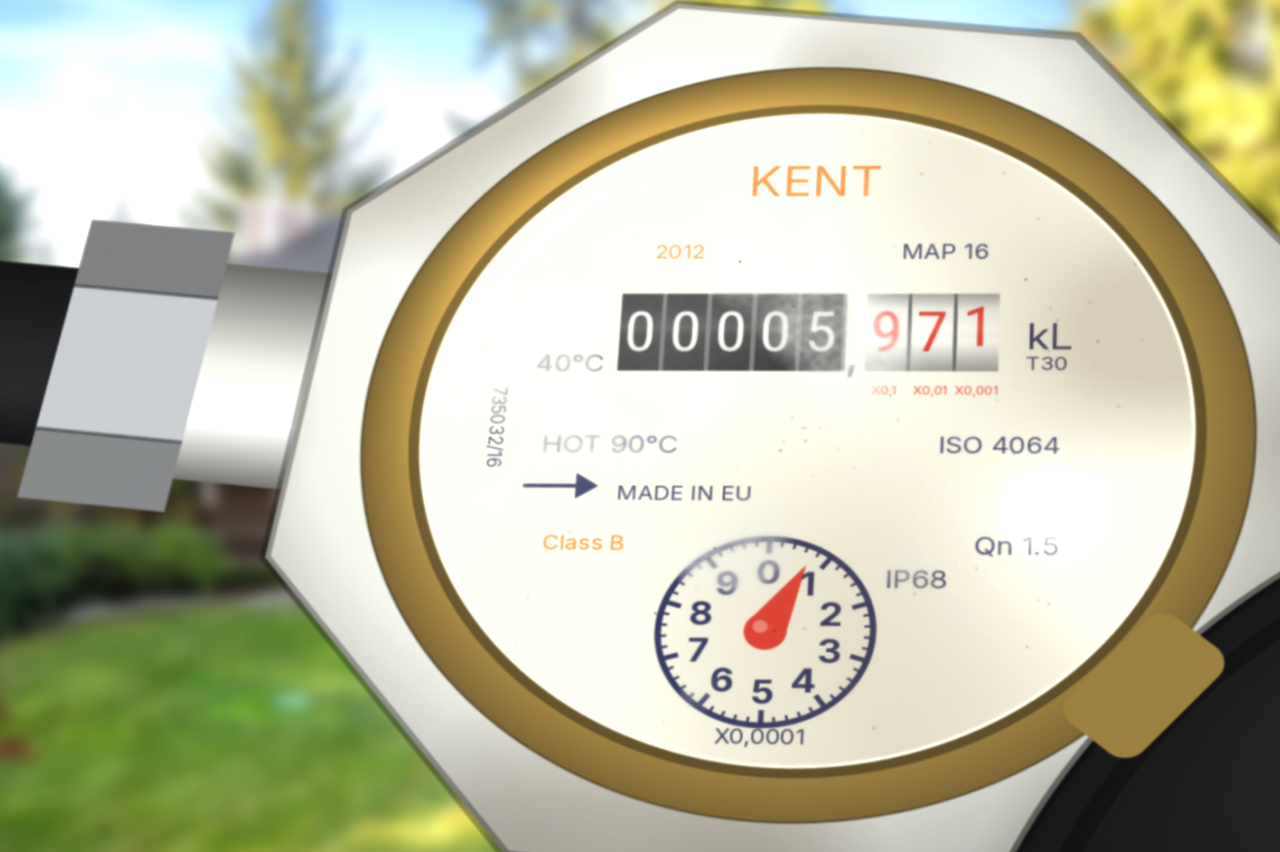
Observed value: kL 5.9710
